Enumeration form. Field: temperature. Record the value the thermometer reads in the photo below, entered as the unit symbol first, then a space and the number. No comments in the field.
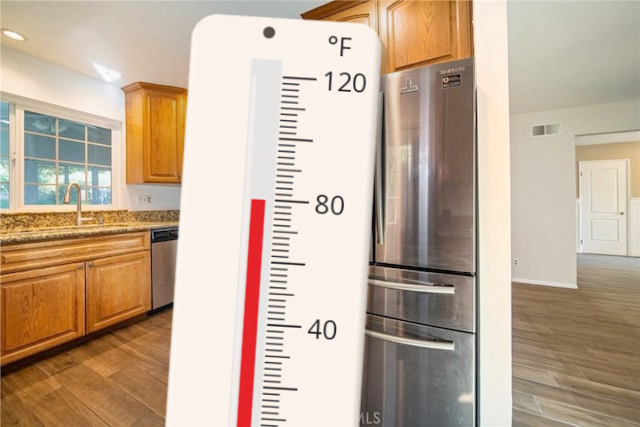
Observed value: °F 80
